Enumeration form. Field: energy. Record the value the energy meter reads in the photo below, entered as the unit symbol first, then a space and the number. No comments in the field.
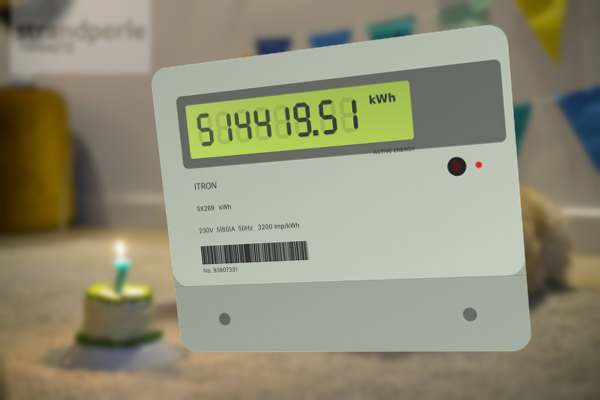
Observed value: kWh 514419.51
